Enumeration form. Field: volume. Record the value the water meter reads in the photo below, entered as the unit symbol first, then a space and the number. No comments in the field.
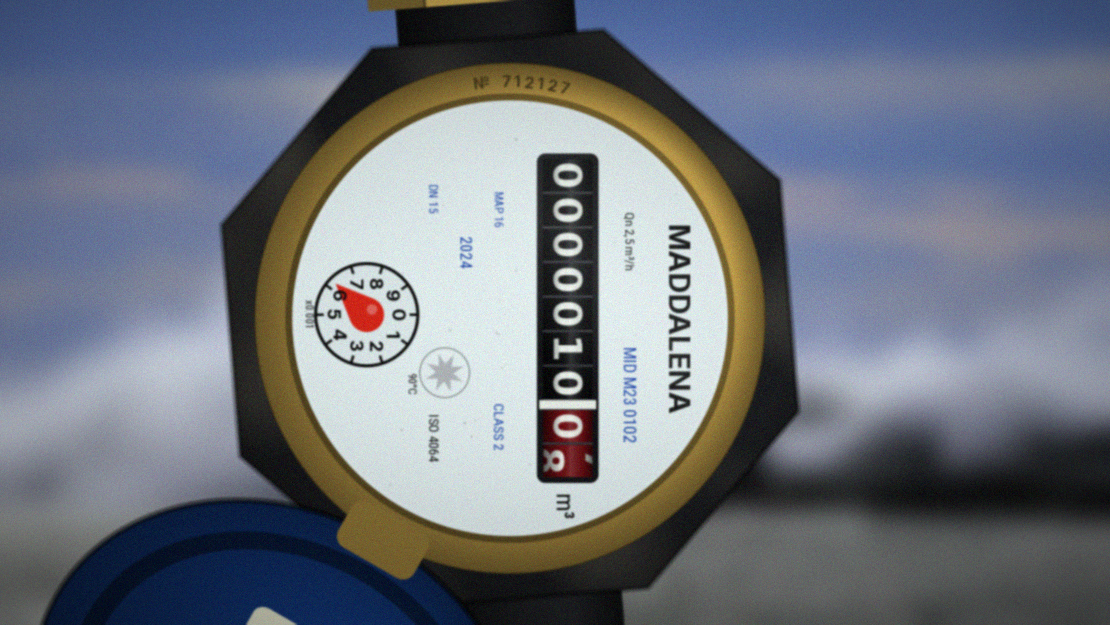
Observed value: m³ 10.076
